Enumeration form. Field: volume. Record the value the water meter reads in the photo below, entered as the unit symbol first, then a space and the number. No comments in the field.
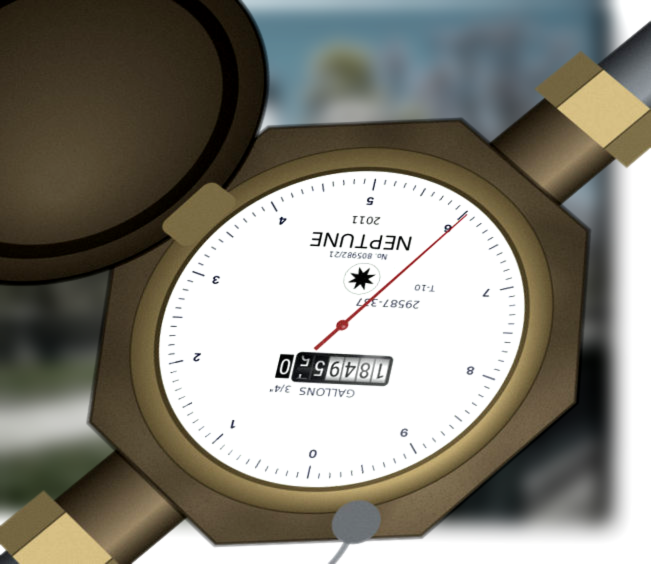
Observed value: gal 1849546.0
